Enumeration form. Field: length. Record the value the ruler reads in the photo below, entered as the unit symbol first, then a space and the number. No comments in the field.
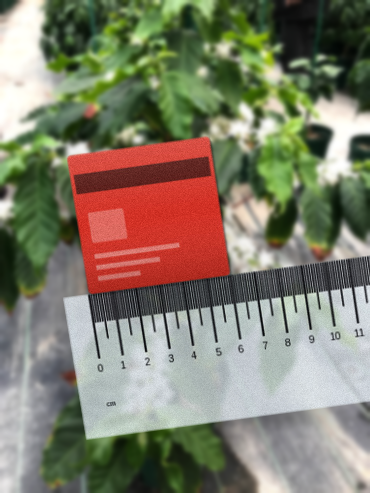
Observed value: cm 6
